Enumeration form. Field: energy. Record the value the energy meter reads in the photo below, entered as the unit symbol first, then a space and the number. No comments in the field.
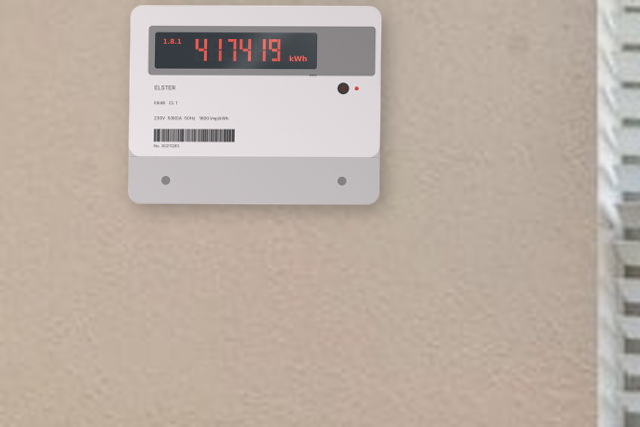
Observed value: kWh 417419
